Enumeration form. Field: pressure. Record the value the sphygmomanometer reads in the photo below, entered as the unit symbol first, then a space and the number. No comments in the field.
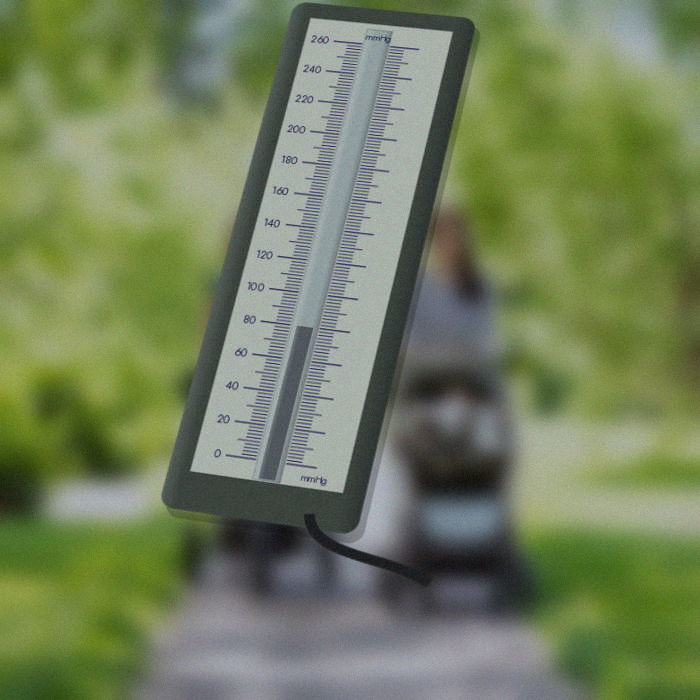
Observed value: mmHg 80
